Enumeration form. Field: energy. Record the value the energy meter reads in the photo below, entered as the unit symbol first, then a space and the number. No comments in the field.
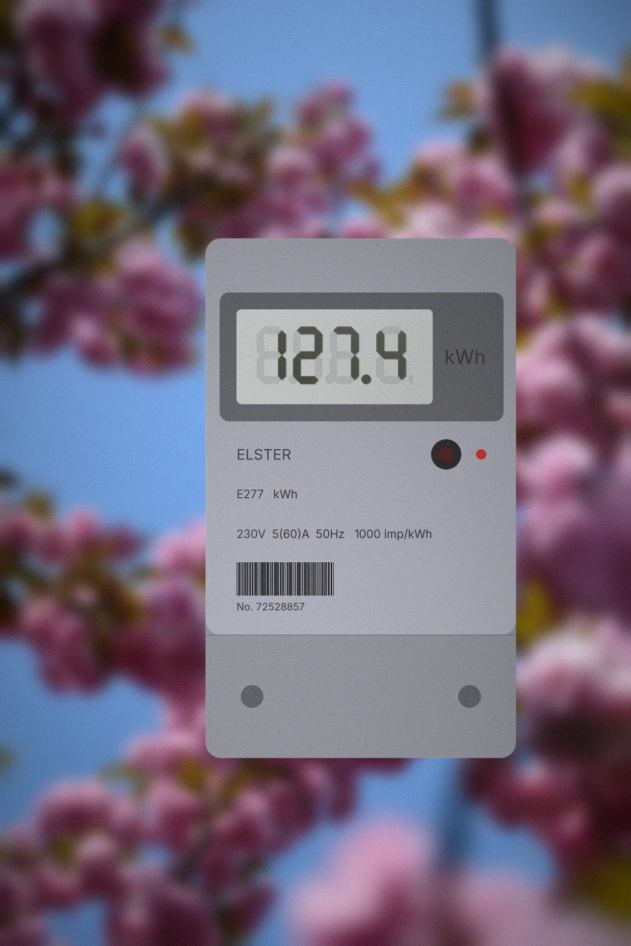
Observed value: kWh 127.4
